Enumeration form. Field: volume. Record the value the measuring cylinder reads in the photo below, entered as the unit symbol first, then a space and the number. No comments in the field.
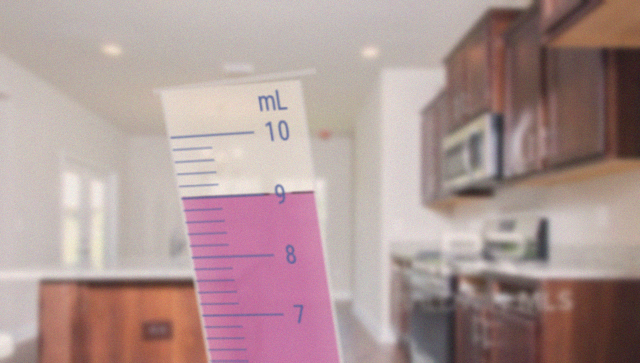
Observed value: mL 9
